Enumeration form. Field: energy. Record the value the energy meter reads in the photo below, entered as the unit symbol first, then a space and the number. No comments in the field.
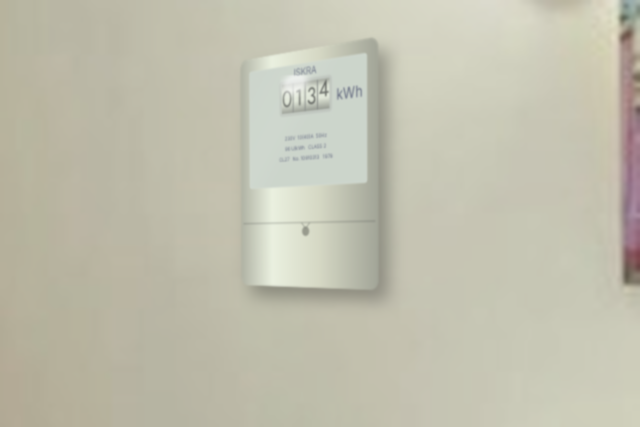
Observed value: kWh 134
